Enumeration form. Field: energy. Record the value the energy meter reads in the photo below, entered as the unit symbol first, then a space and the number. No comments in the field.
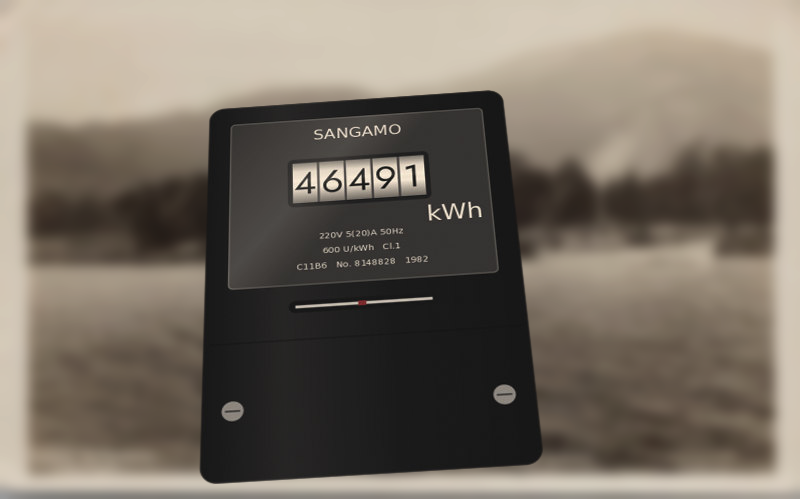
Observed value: kWh 46491
